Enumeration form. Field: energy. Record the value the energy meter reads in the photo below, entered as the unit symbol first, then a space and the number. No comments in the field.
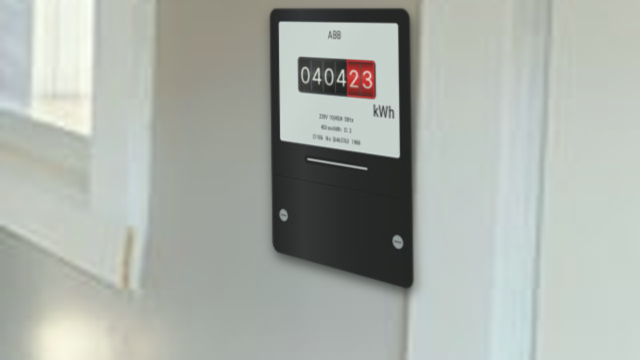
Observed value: kWh 404.23
